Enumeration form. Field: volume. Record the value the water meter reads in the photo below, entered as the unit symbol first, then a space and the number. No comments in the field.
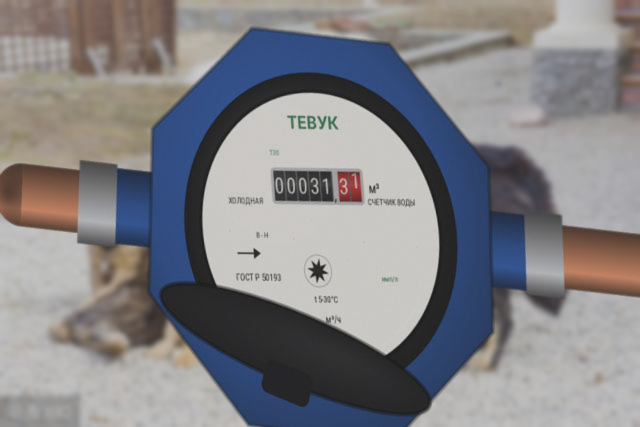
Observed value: m³ 31.31
